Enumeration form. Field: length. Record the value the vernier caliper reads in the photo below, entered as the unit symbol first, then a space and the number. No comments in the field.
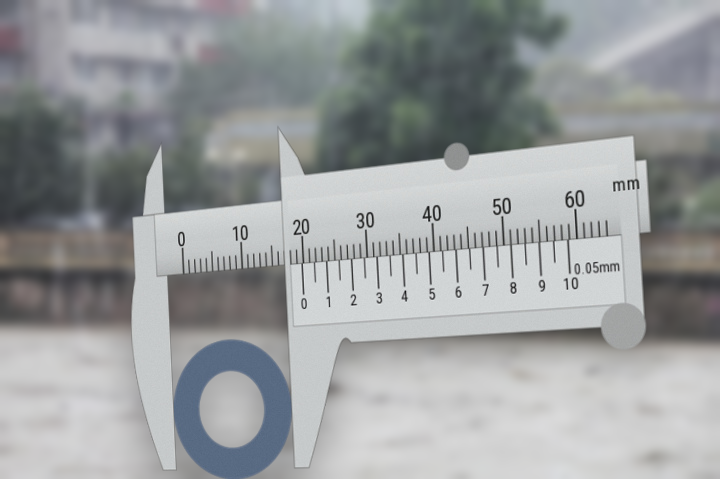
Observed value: mm 19.8
